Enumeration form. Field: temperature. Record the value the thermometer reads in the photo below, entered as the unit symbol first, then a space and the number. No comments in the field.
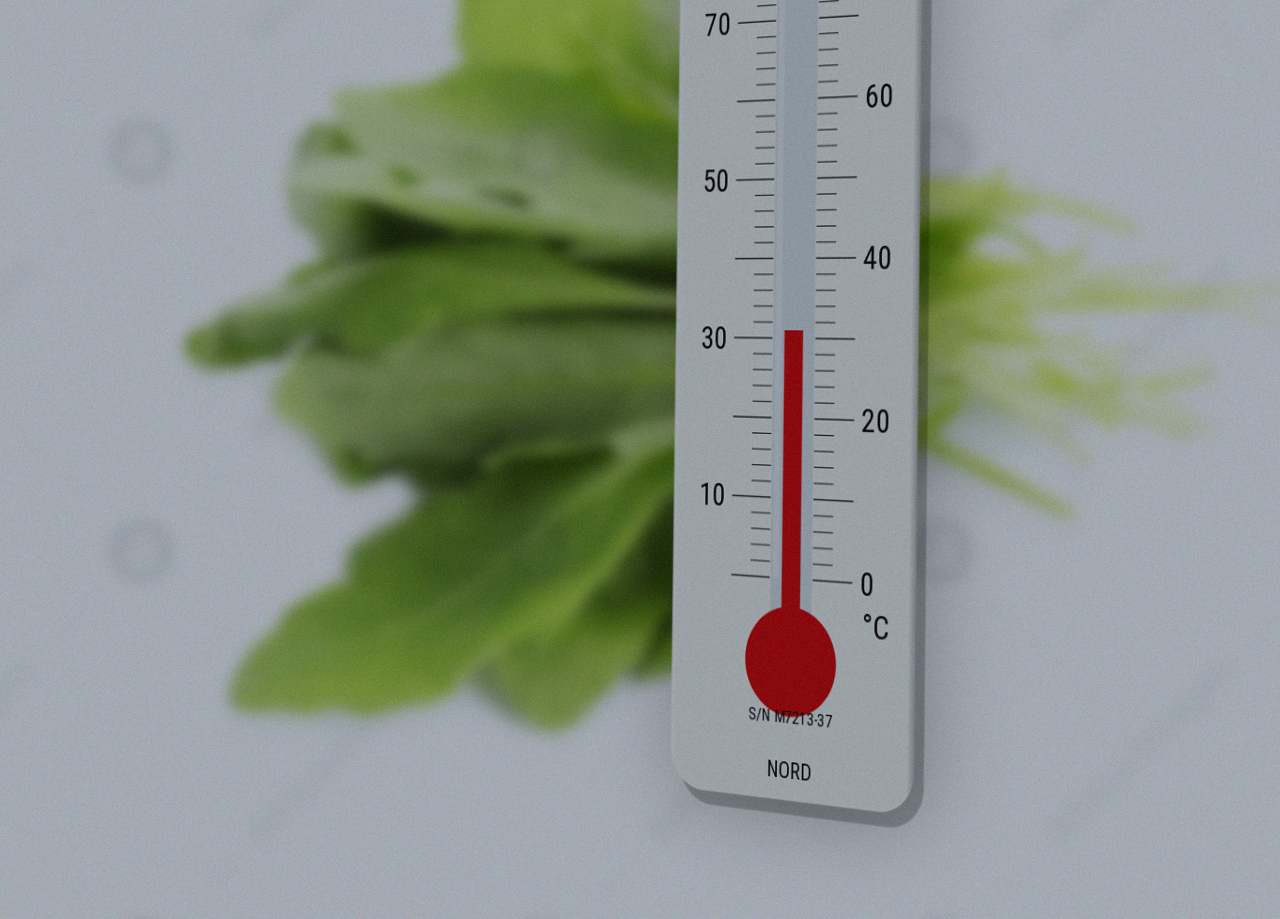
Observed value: °C 31
